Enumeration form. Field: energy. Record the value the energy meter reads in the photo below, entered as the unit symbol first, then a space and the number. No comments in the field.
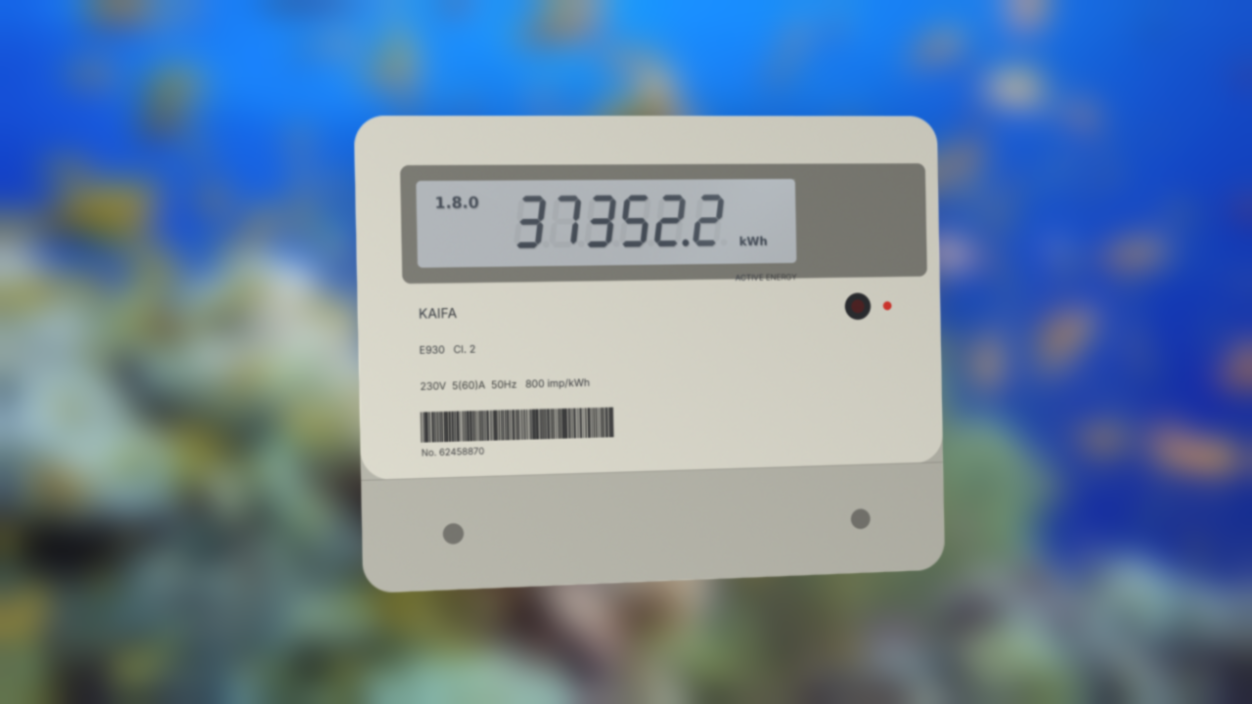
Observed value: kWh 37352.2
